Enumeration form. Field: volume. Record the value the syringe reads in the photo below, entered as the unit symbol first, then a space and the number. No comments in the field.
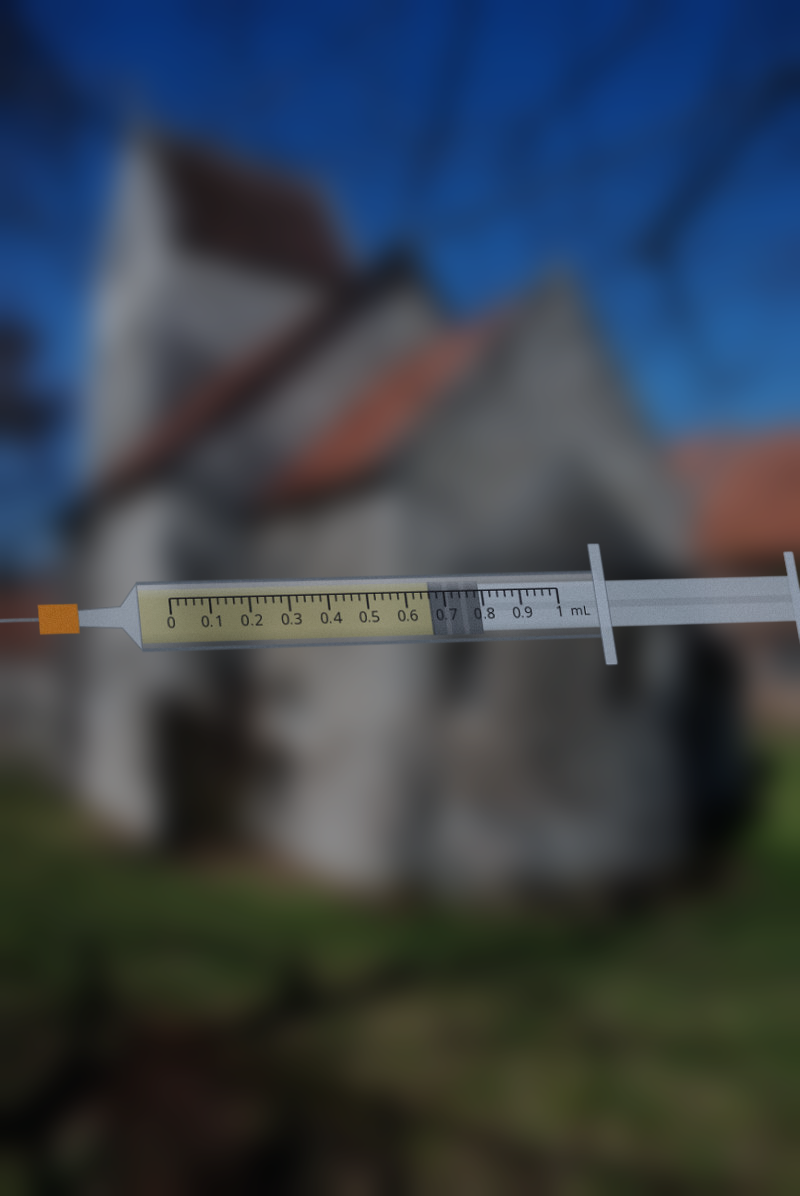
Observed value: mL 0.66
